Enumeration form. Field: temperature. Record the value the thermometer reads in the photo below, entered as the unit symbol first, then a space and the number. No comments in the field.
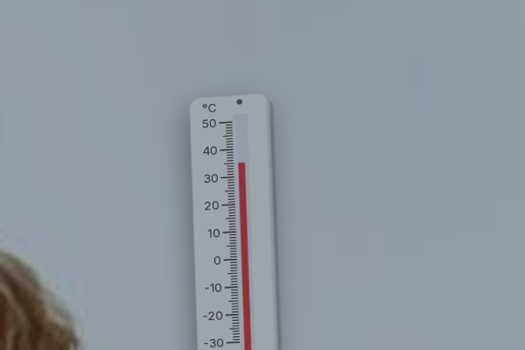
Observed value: °C 35
